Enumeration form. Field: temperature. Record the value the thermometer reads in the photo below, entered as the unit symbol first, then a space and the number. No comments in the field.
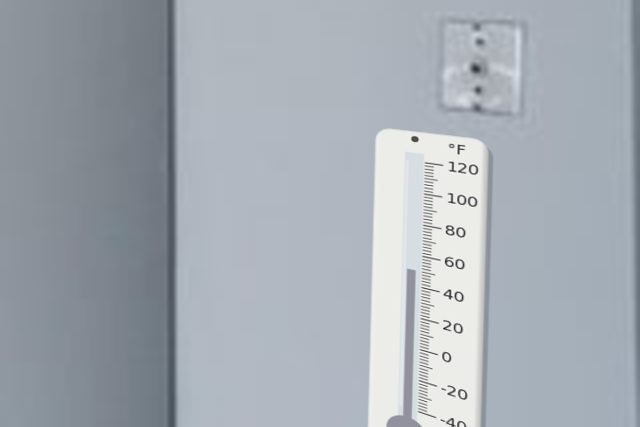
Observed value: °F 50
